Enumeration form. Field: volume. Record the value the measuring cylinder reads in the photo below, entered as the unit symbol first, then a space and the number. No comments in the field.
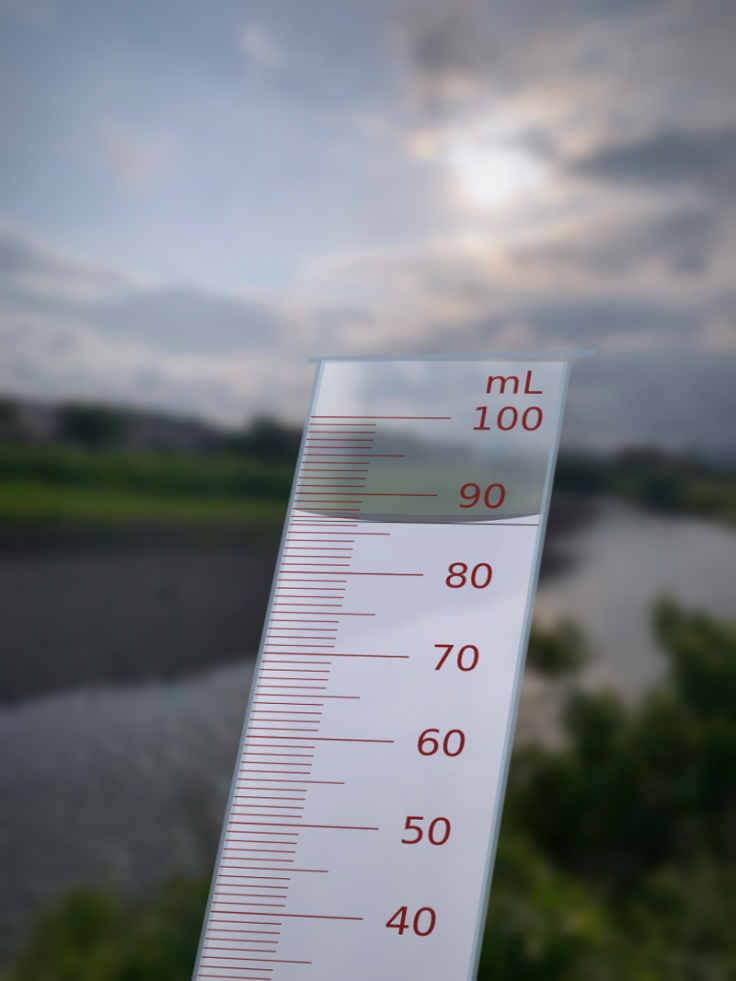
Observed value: mL 86.5
